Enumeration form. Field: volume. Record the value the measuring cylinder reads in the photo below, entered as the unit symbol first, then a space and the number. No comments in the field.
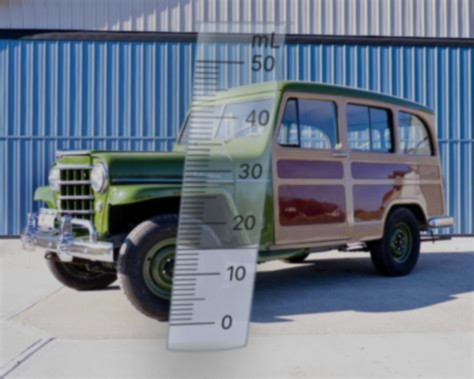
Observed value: mL 15
